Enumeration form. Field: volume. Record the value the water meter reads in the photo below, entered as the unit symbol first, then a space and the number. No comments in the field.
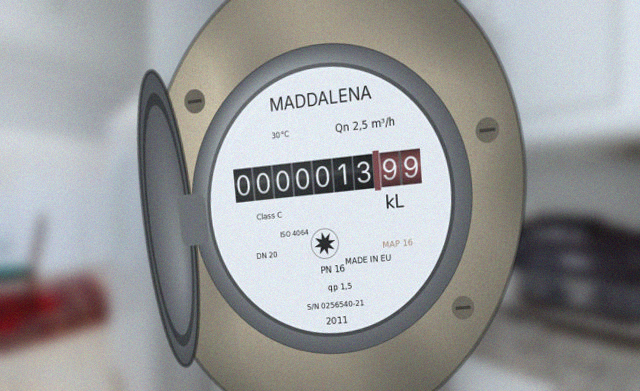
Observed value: kL 13.99
